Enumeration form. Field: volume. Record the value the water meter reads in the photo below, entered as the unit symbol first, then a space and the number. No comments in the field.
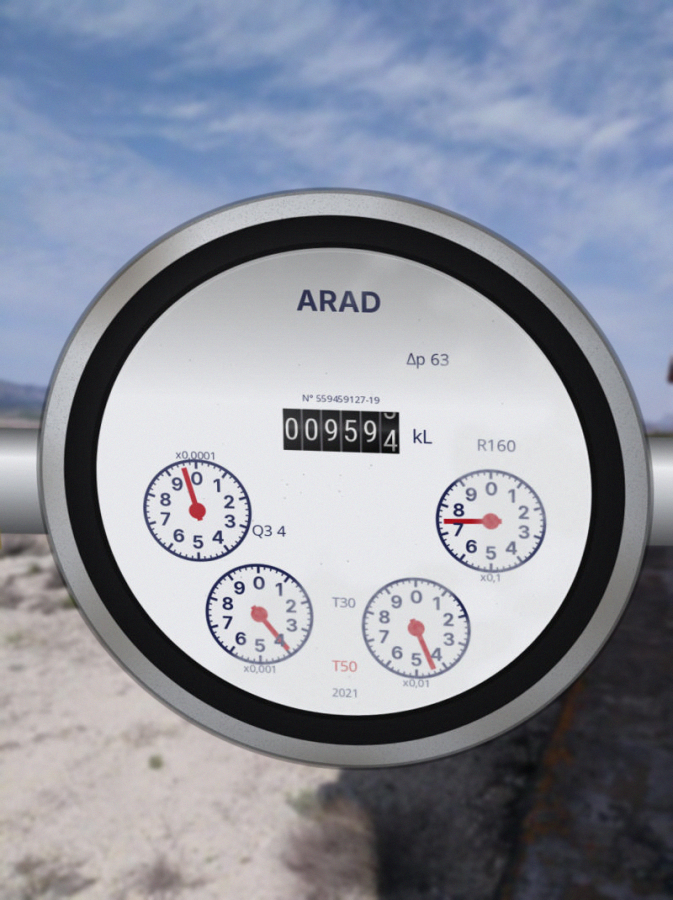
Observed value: kL 9593.7439
